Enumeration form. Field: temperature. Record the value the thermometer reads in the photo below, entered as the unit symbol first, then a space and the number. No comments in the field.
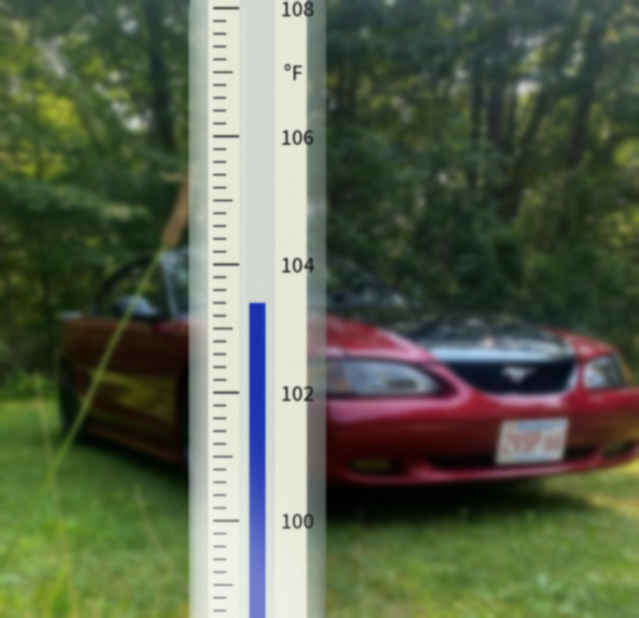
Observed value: °F 103.4
